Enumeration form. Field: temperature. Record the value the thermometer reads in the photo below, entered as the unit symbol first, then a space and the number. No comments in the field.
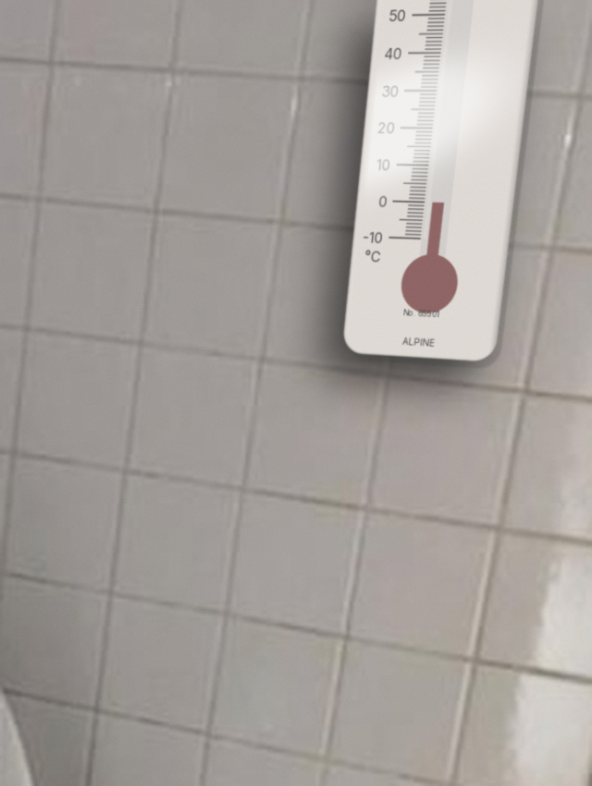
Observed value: °C 0
